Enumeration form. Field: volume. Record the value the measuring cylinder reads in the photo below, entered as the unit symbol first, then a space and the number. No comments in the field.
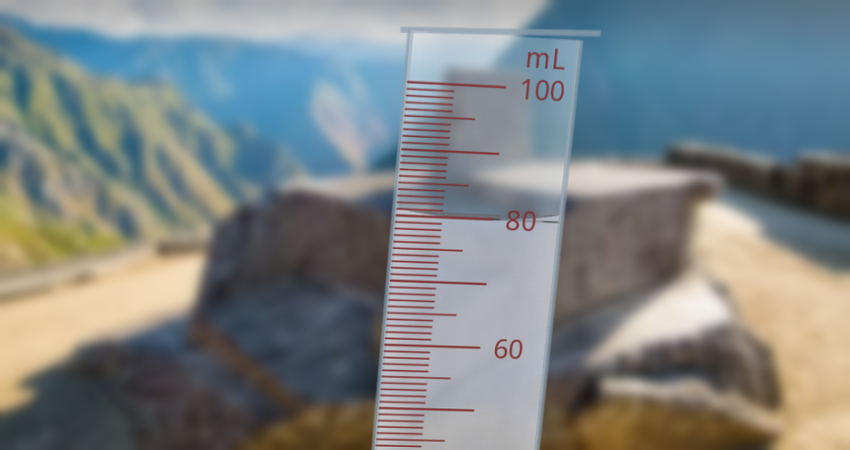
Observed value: mL 80
